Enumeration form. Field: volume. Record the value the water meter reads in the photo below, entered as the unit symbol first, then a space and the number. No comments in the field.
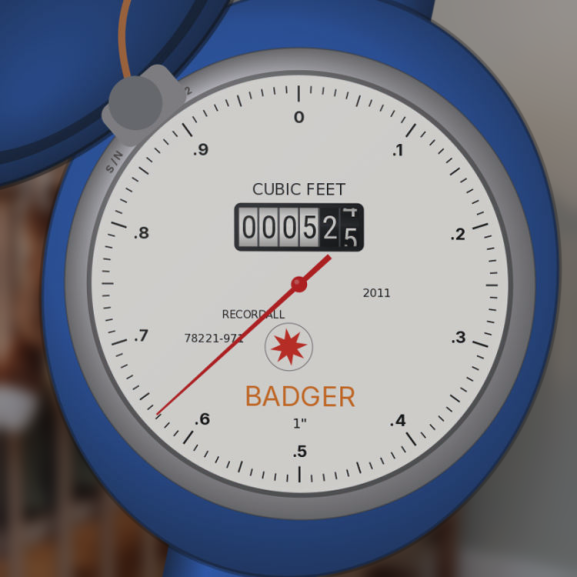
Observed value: ft³ 524.63
